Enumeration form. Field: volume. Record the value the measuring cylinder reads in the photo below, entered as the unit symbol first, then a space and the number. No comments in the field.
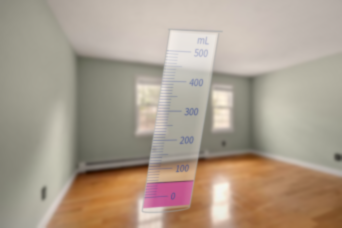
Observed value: mL 50
